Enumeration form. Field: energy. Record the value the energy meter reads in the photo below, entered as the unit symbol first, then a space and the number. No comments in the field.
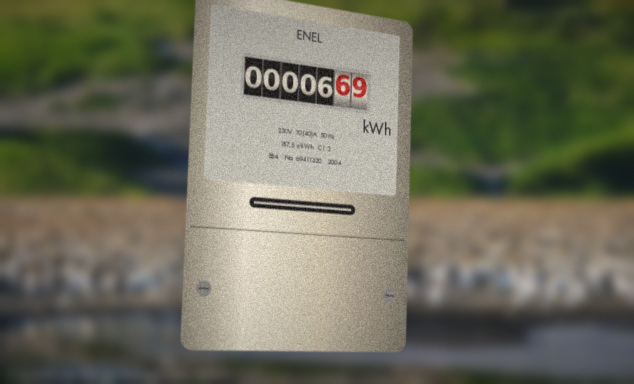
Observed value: kWh 6.69
